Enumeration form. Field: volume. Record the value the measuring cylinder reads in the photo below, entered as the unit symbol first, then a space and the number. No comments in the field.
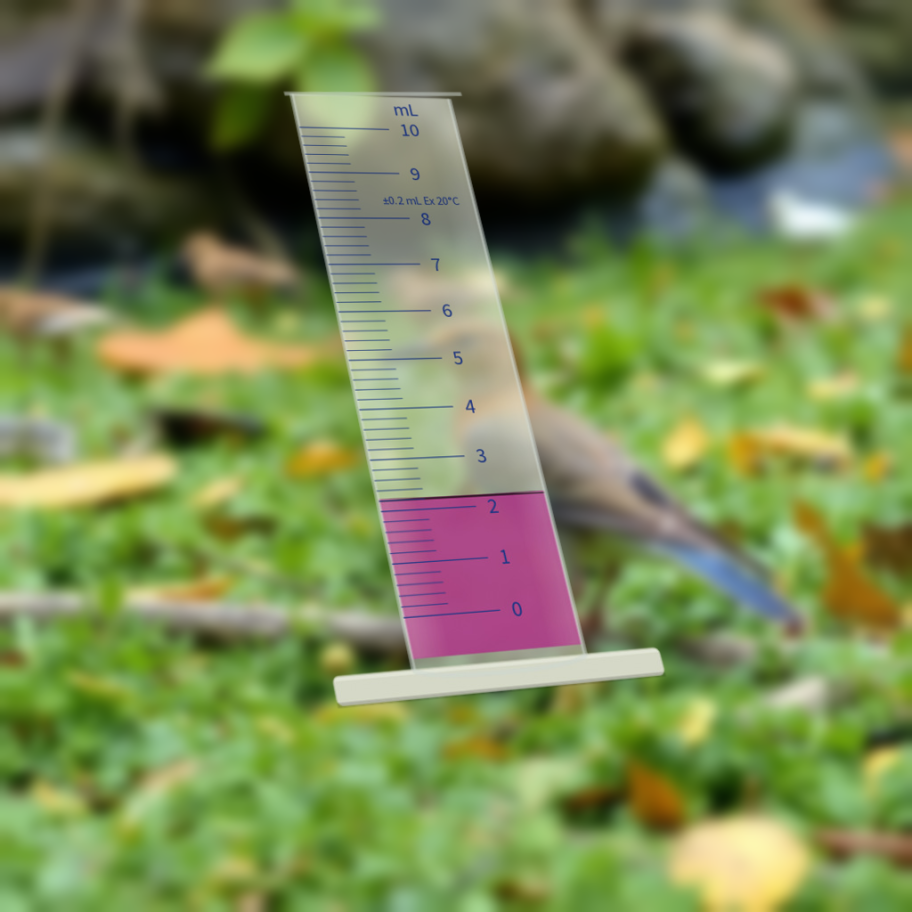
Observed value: mL 2.2
